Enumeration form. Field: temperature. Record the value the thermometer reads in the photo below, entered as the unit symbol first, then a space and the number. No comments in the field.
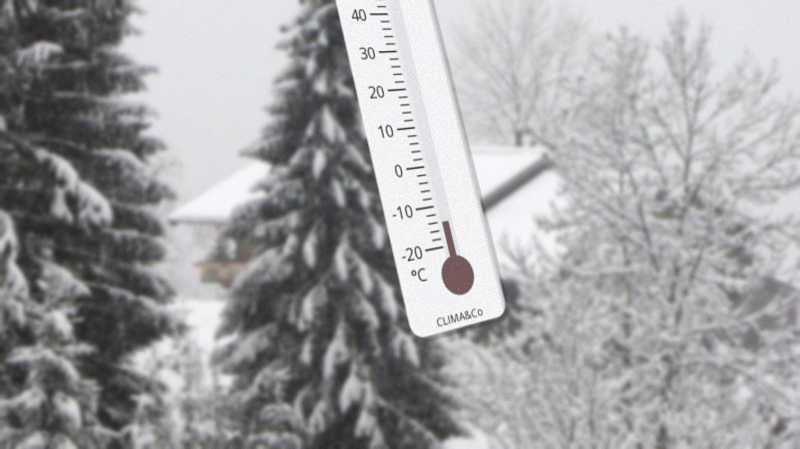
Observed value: °C -14
